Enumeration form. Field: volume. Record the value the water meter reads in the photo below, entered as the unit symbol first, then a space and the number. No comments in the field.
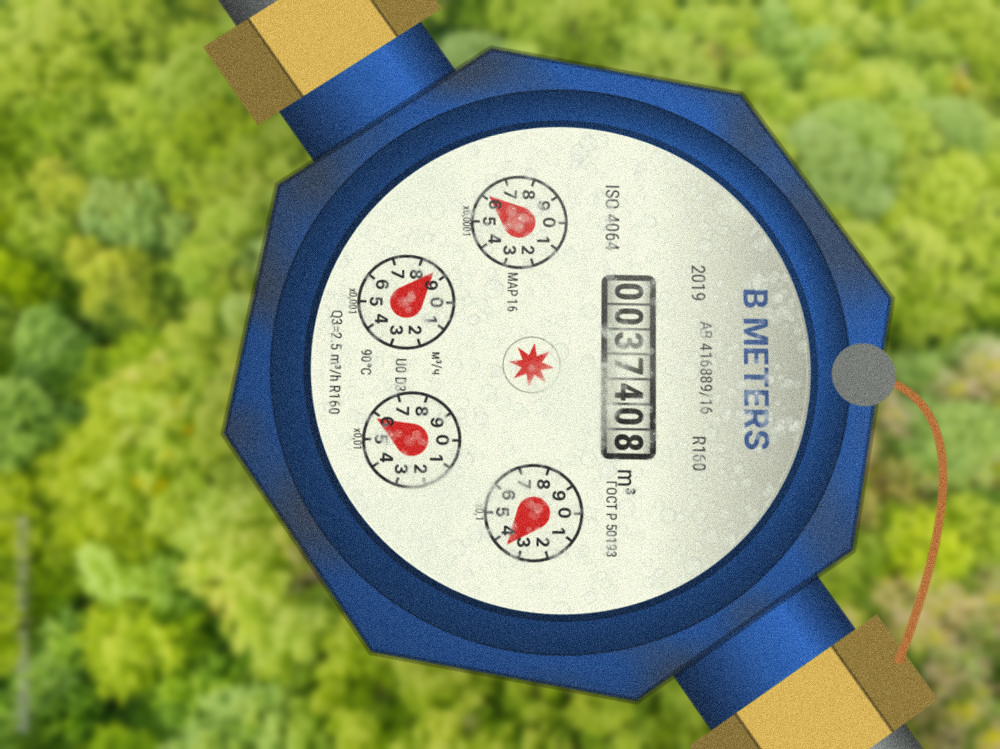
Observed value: m³ 37408.3586
